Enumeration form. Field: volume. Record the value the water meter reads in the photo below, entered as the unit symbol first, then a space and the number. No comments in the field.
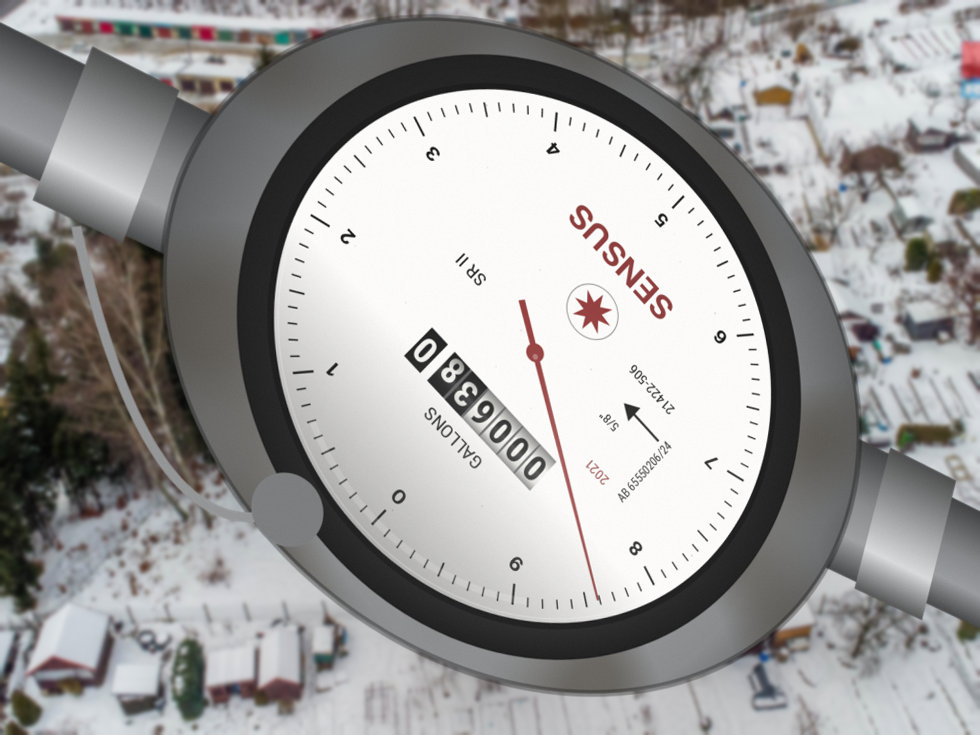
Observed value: gal 6378.4
